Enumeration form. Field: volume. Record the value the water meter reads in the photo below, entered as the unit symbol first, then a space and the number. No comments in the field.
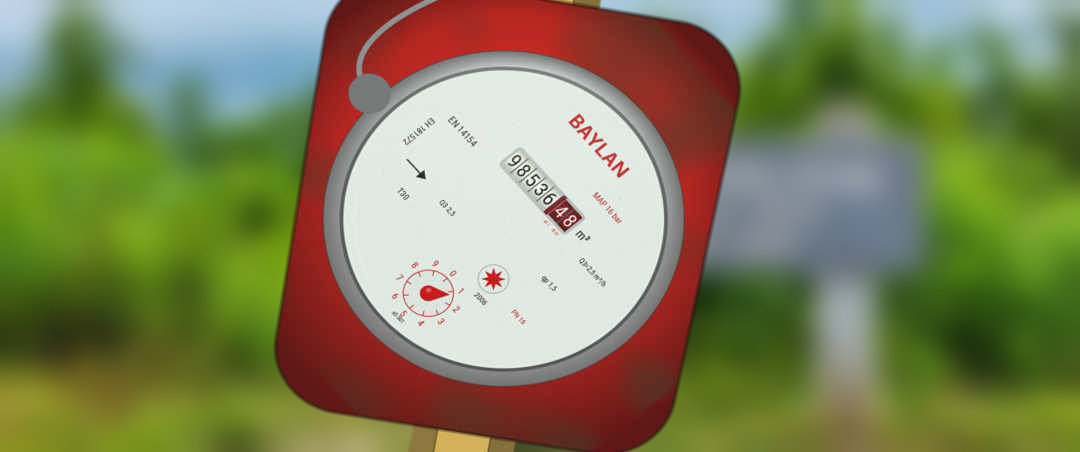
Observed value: m³ 98536.481
